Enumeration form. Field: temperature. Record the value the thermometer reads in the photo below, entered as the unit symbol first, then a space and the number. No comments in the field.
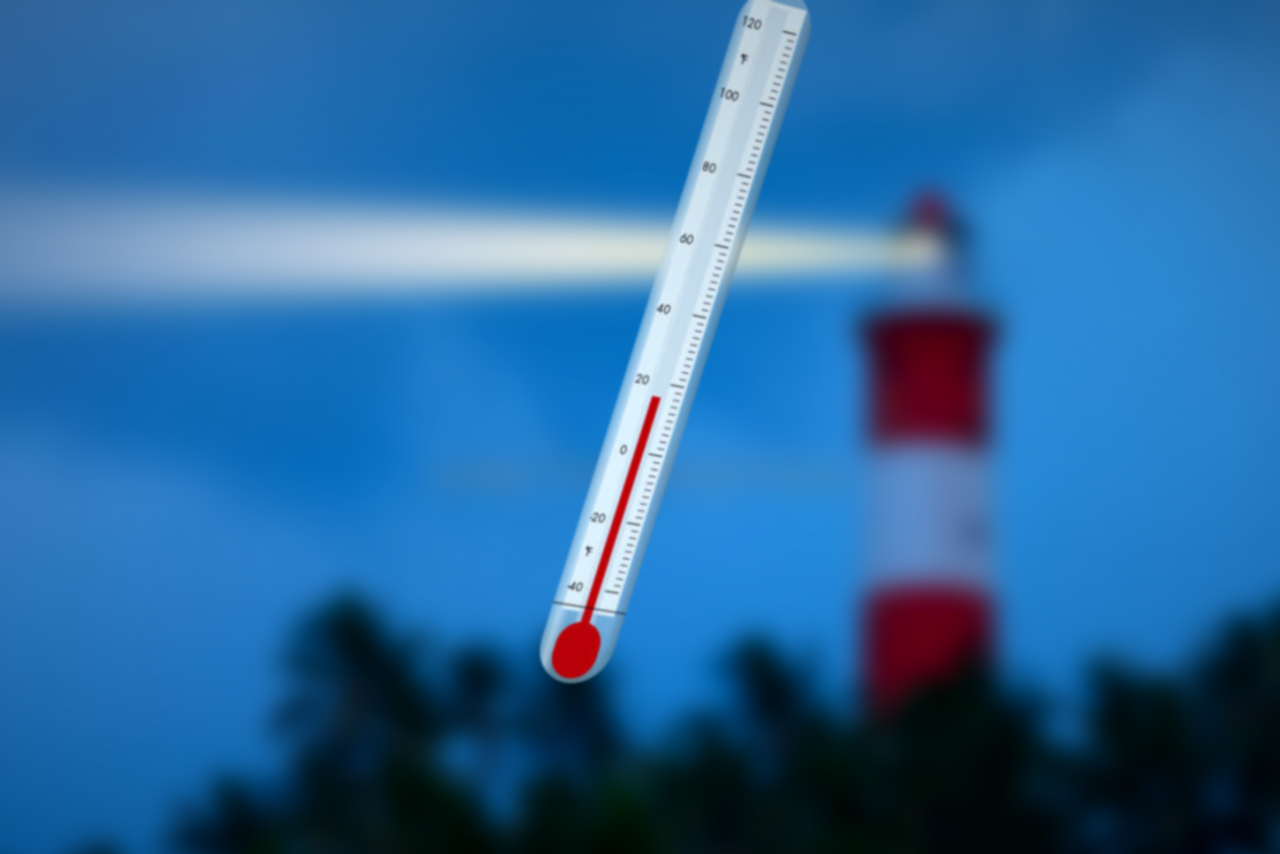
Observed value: °F 16
